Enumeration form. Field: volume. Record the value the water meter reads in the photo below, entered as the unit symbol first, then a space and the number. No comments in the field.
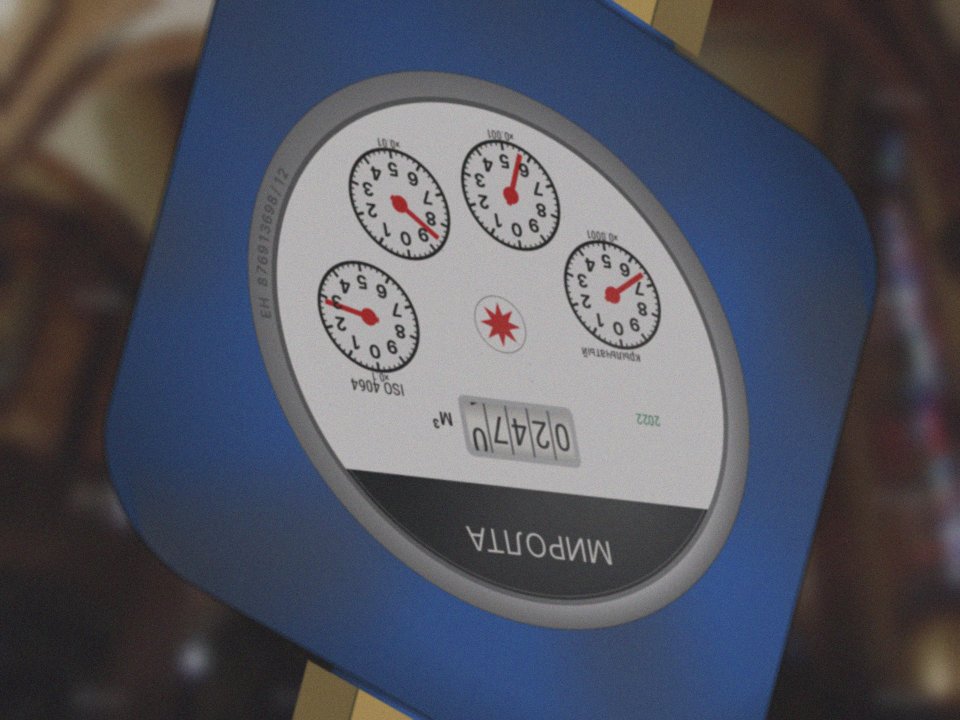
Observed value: m³ 2470.2856
